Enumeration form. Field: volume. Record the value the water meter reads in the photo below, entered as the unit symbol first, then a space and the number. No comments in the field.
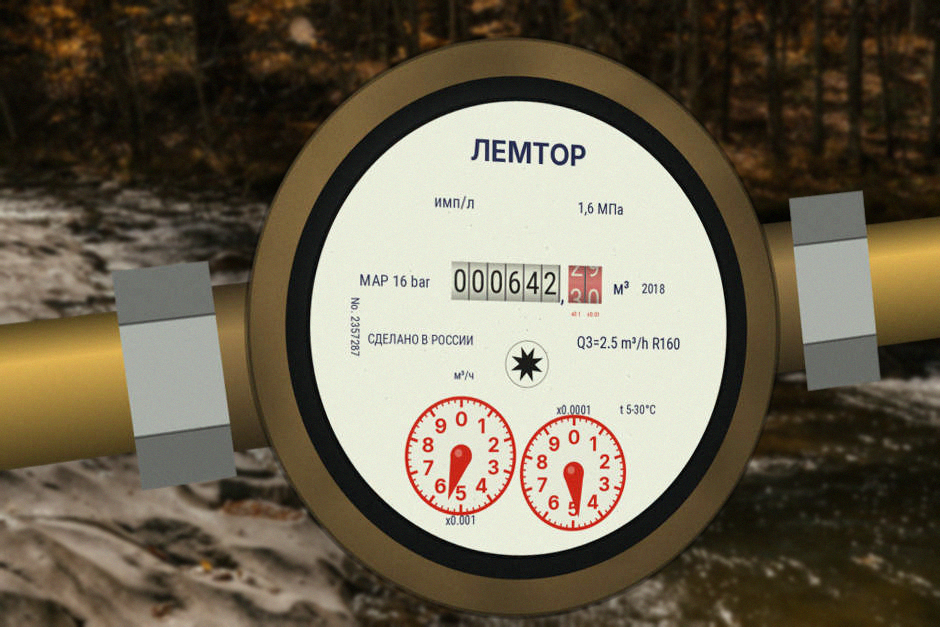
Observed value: m³ 642.2954
